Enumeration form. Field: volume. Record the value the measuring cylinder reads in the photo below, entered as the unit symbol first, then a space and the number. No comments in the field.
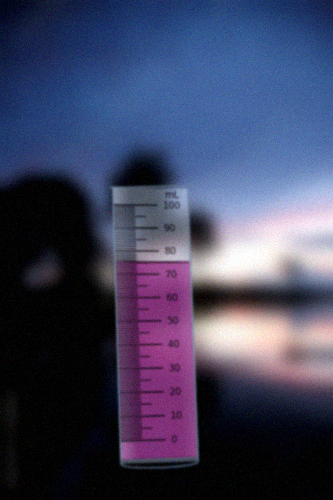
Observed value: mL 75
